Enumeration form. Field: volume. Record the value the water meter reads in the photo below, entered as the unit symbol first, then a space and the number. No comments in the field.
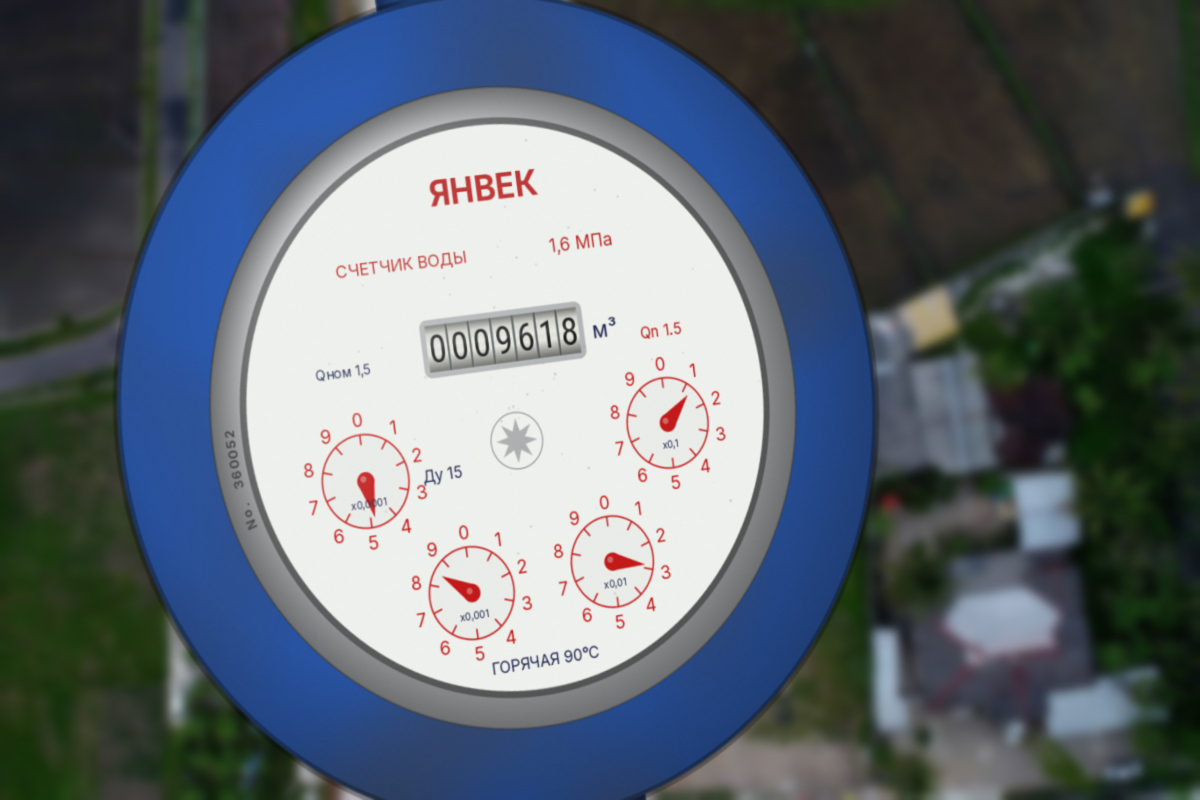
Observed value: m³ 9618.1284
